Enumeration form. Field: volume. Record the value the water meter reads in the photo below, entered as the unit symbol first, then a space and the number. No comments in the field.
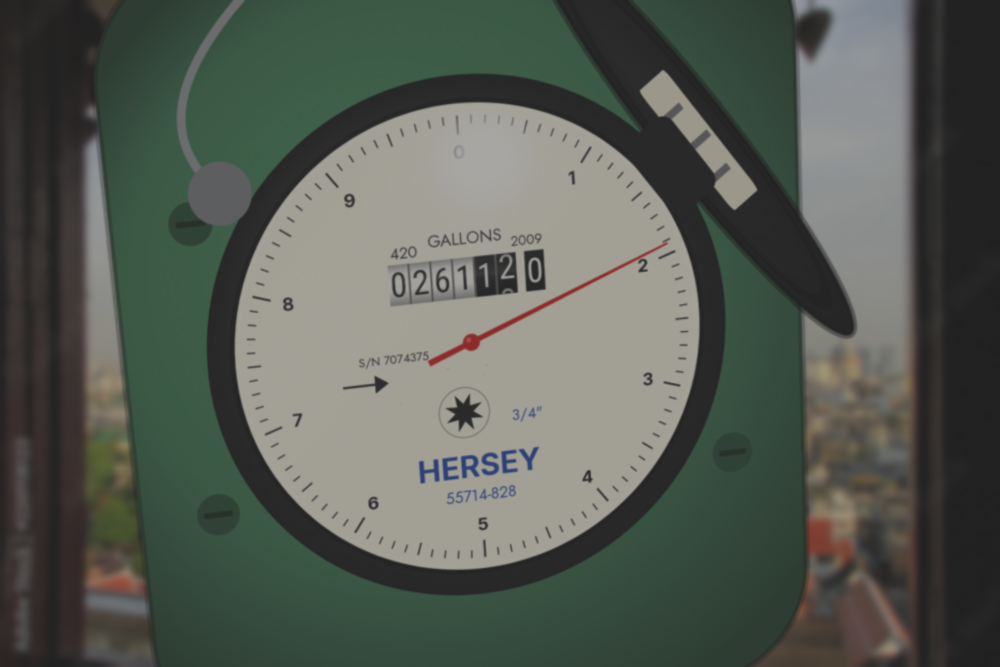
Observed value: gal 261121.9
